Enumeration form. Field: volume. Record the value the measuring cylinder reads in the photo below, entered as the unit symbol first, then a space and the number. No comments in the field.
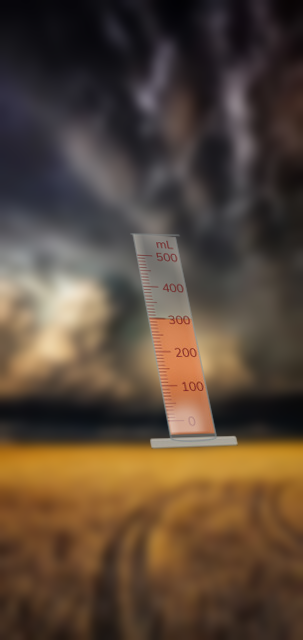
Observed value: mL 300
